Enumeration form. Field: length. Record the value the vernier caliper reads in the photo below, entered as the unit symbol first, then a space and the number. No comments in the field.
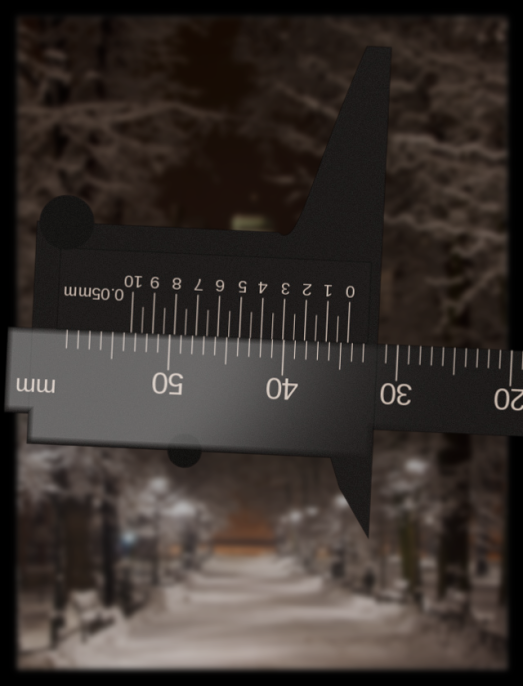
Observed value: mm 34.4
